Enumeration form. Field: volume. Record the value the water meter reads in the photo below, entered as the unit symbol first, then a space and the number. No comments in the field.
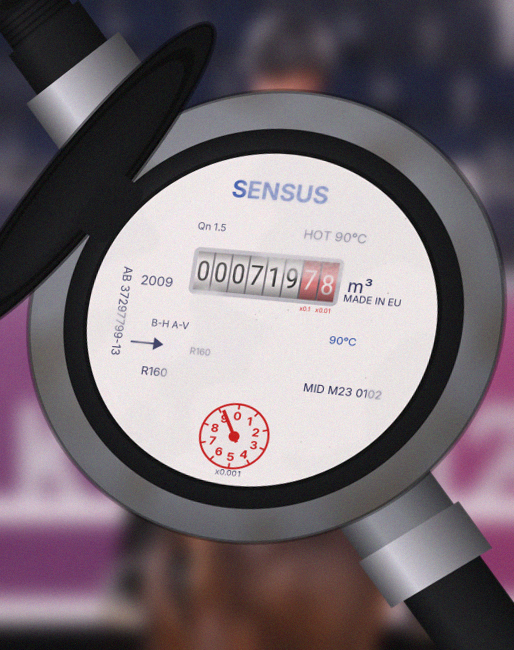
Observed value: m³ 719.779
